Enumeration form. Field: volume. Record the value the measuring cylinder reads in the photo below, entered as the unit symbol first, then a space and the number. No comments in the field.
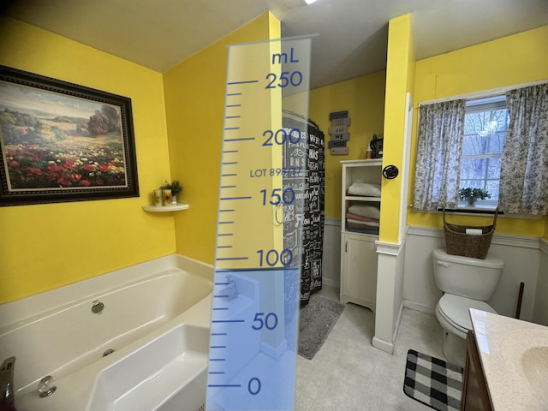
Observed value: mL 90
